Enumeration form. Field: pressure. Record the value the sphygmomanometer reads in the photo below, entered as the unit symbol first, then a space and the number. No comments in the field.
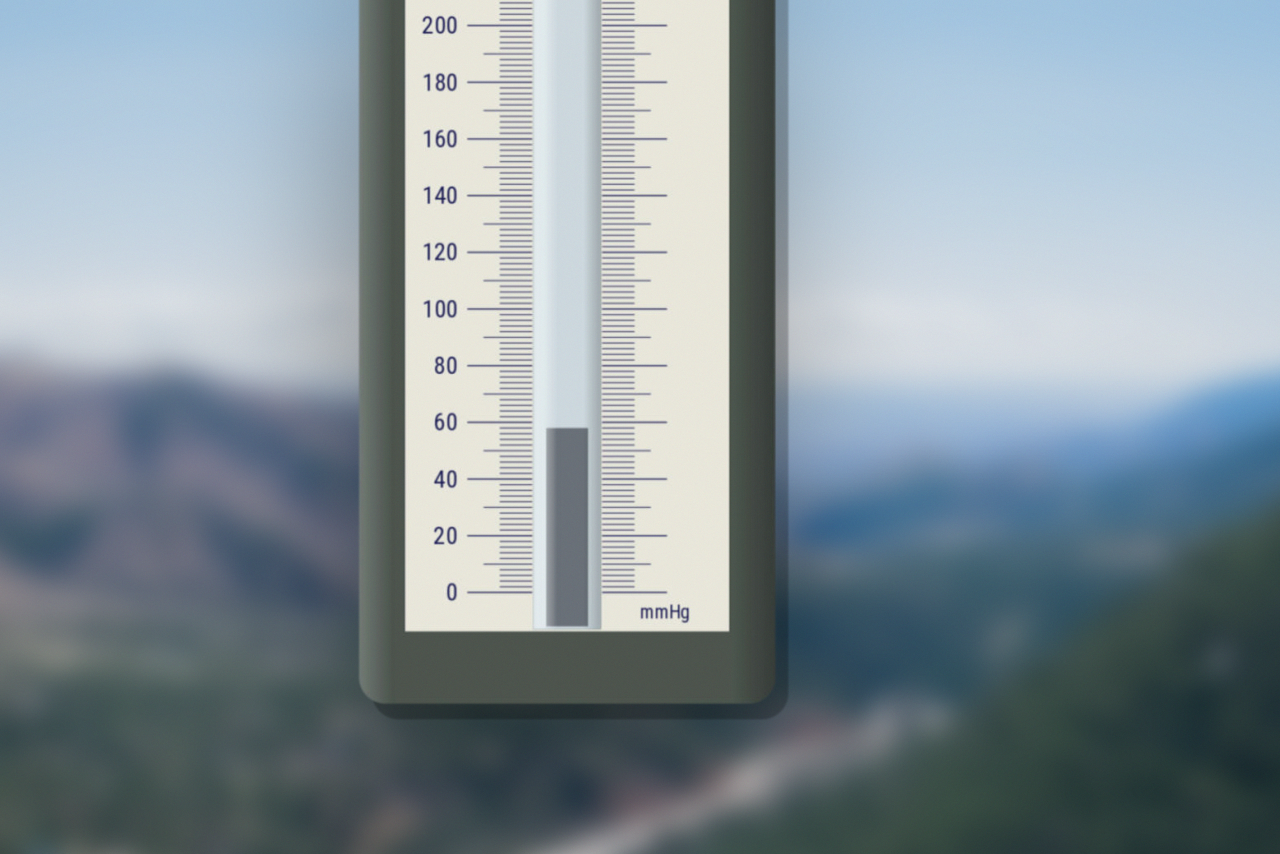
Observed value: mmHg 58
